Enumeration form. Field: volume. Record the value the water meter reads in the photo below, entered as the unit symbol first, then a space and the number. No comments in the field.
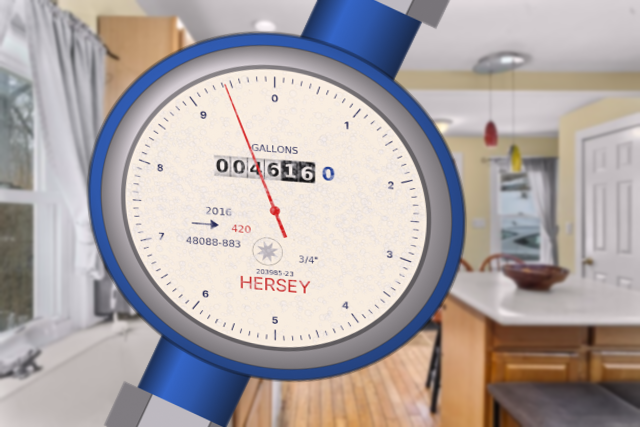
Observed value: gal 46159.4
